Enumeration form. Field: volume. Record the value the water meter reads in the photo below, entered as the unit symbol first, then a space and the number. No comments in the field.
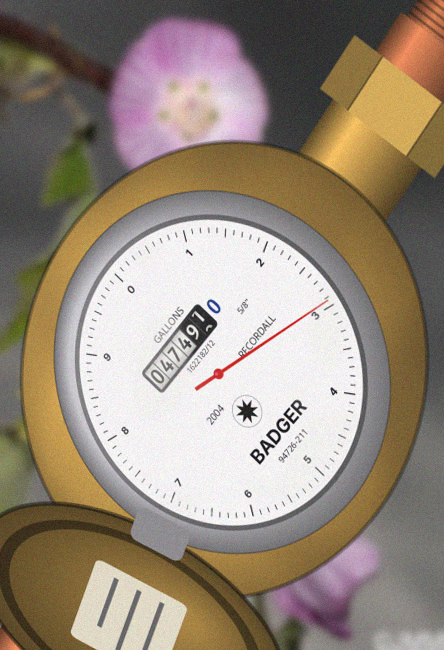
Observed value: gal 474912.9
